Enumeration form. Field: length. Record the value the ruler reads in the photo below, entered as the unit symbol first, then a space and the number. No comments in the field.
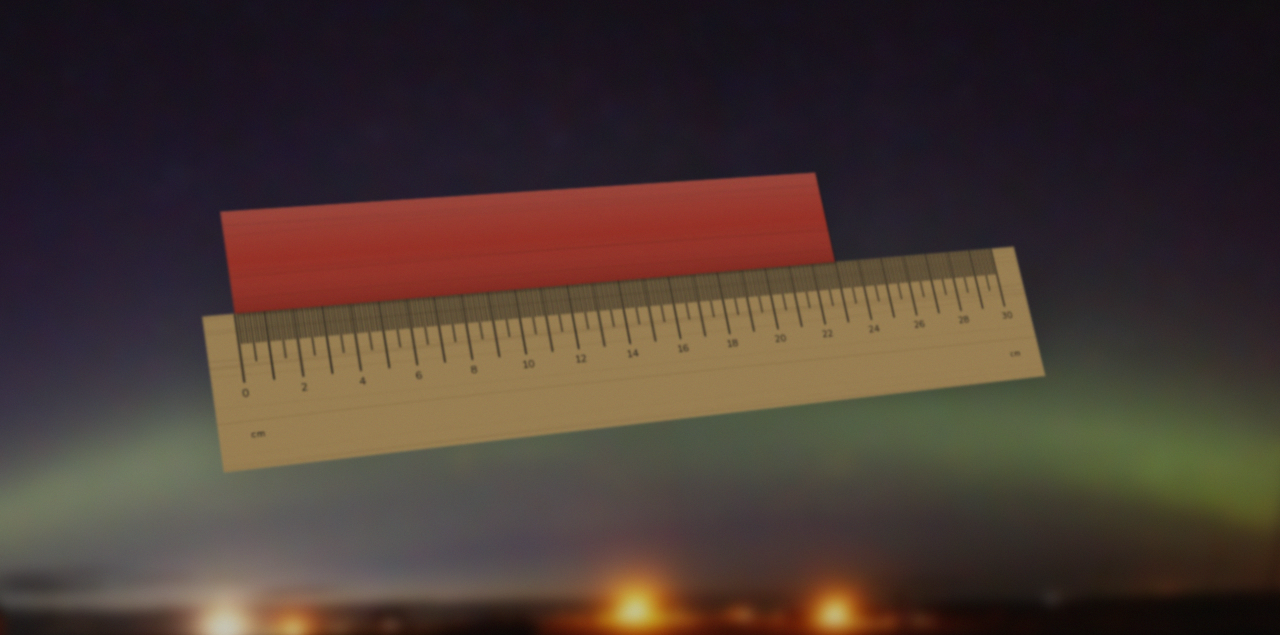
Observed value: cm 23
